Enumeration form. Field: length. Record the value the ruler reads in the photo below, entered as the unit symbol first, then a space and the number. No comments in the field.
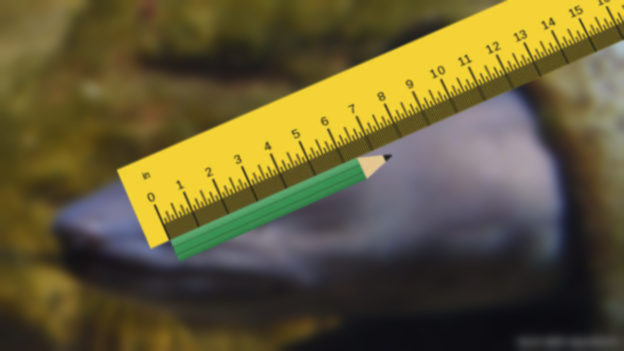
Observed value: in 7.5
